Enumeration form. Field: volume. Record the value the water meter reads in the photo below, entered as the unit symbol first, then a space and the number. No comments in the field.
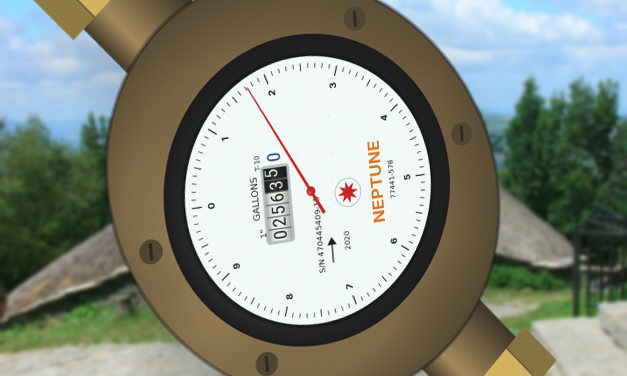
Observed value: gal 256351.7
